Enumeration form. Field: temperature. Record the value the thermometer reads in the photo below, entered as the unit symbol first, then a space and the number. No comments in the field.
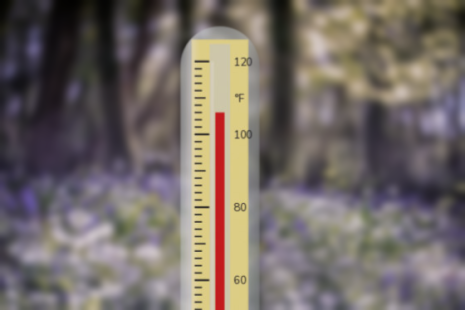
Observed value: °F 106
